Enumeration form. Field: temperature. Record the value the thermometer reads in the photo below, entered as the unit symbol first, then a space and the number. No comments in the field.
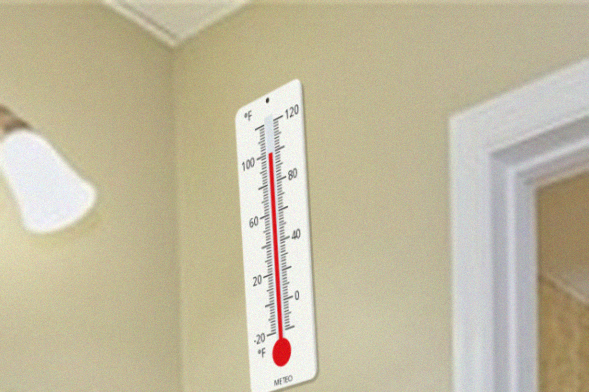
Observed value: °F 100
